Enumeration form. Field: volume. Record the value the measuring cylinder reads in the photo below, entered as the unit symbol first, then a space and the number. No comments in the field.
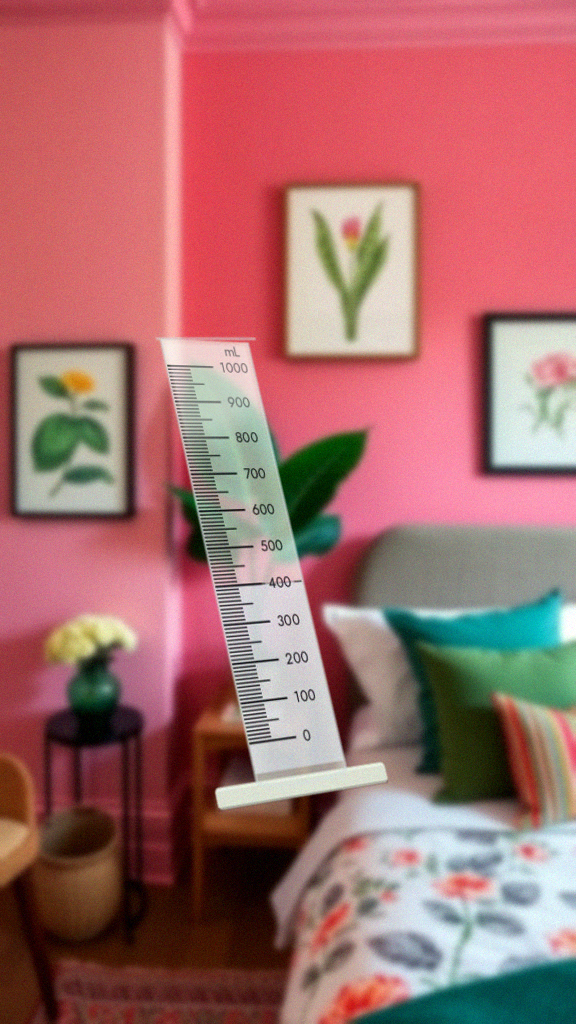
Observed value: mL 400
